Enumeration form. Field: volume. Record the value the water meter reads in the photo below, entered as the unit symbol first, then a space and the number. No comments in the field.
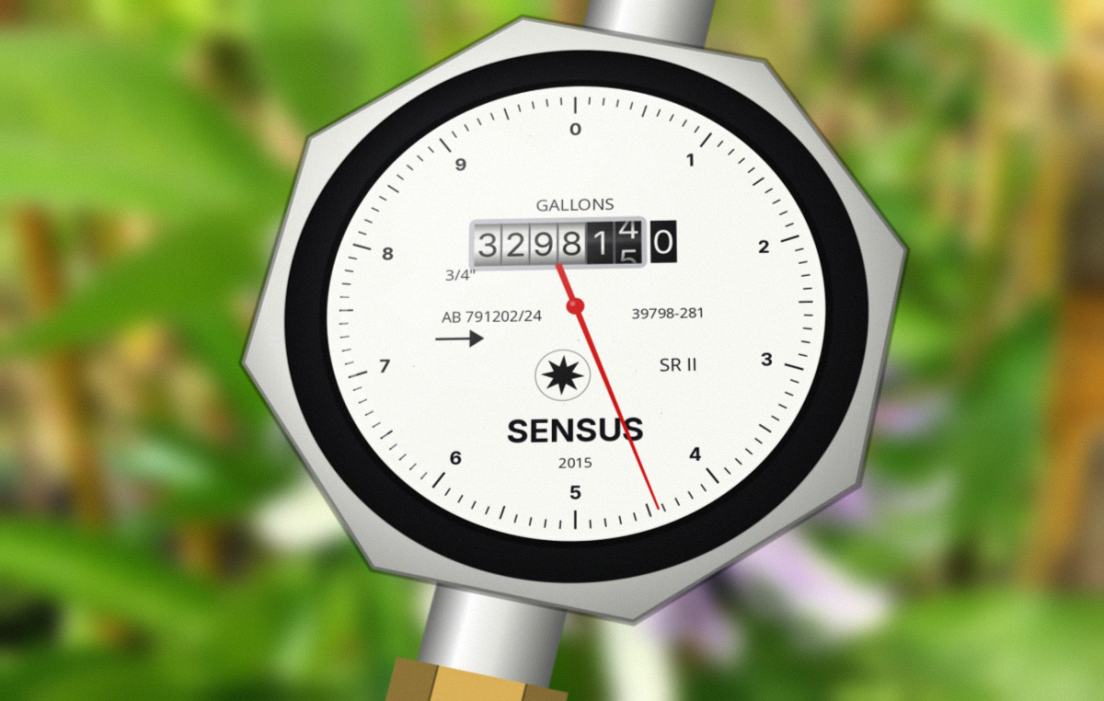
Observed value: gal 3298144.4
